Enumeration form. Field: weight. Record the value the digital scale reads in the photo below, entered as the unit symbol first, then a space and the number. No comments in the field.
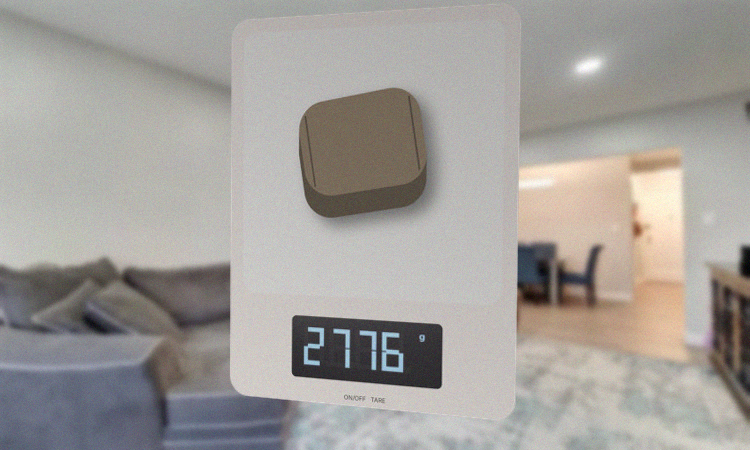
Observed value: g 2776
